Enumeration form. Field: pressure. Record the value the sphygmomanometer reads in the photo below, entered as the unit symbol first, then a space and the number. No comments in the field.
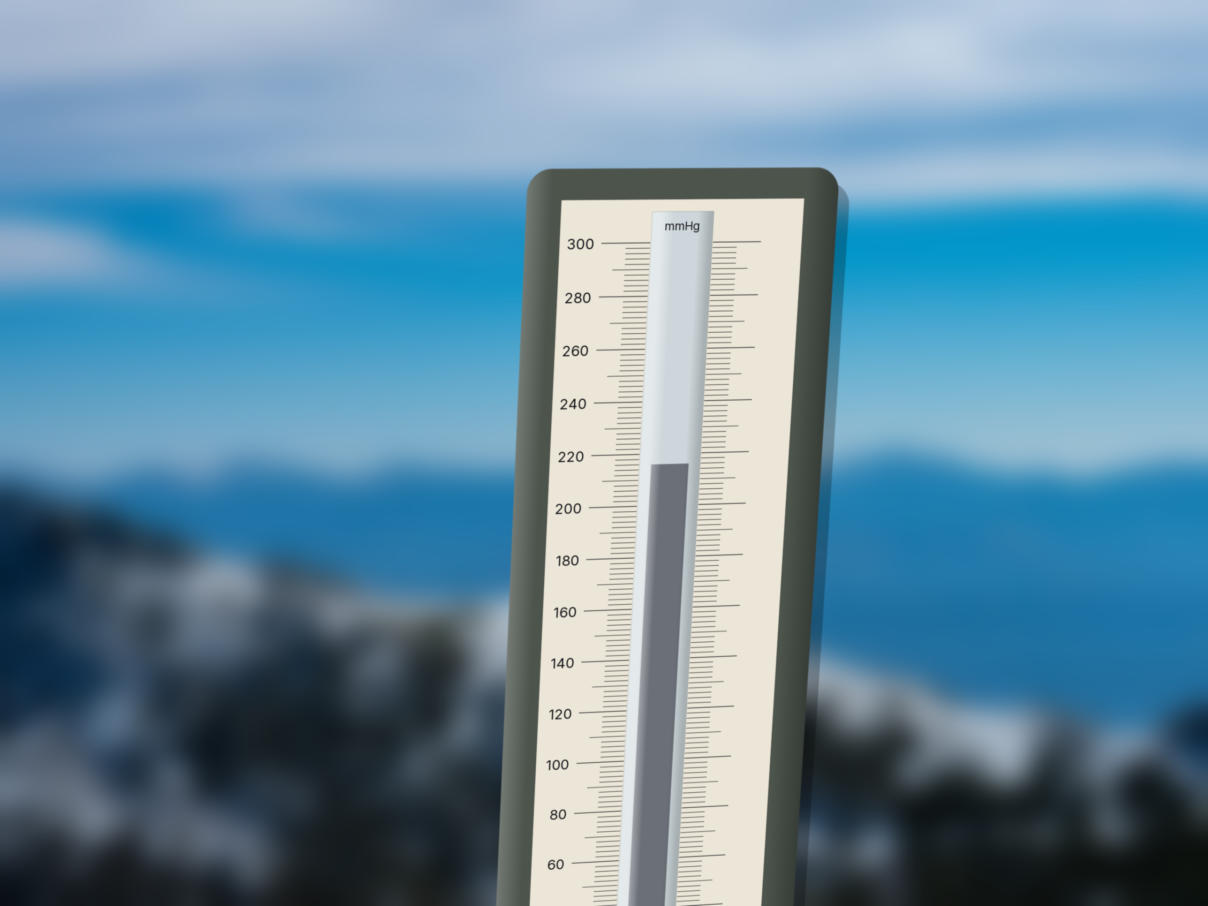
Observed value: mmHg 216
